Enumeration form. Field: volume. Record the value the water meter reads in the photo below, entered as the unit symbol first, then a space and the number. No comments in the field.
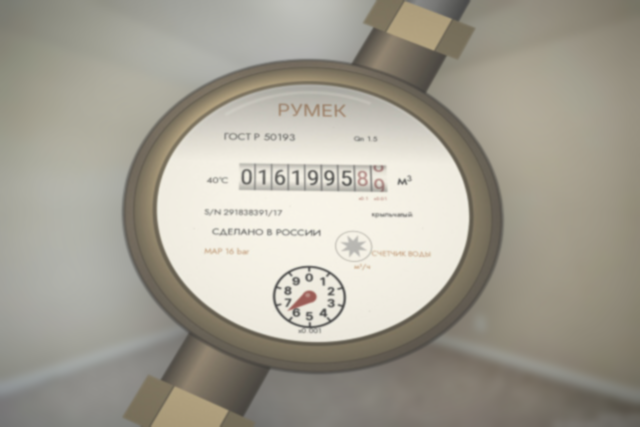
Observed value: m³ 161995.886
